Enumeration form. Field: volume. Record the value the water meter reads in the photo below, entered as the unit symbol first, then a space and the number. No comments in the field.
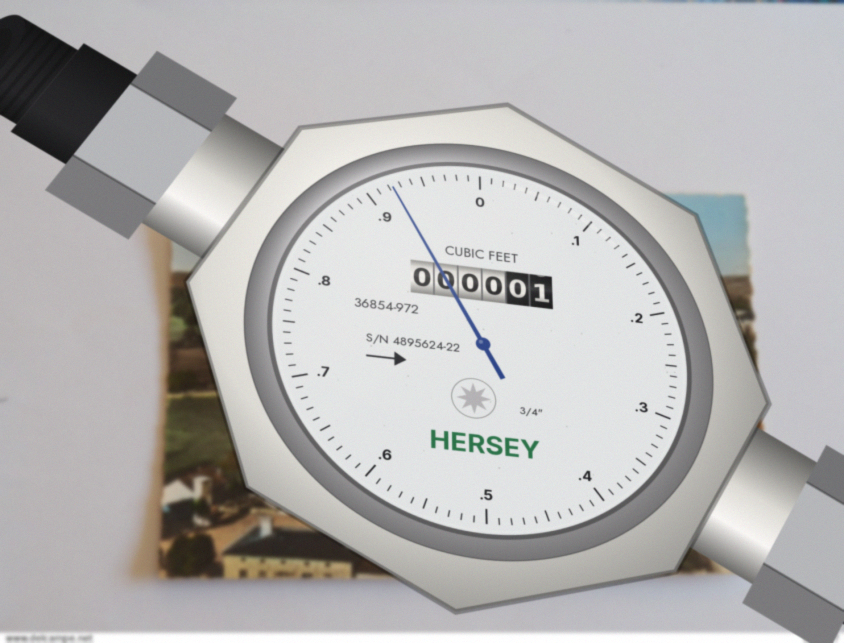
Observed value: ft³ 0.92
